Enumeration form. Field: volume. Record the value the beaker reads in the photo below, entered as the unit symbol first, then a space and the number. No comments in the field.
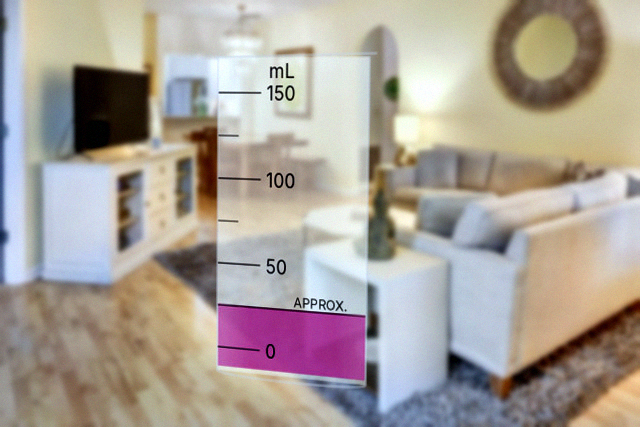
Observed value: mL 25
